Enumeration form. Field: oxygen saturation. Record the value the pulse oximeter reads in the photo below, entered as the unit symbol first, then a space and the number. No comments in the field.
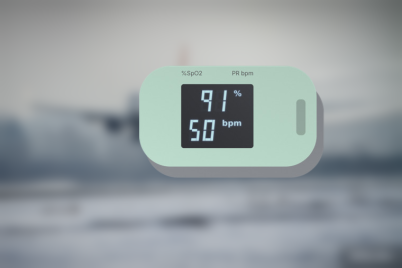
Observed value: % 91
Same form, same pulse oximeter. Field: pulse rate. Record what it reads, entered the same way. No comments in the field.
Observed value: bpm 50
